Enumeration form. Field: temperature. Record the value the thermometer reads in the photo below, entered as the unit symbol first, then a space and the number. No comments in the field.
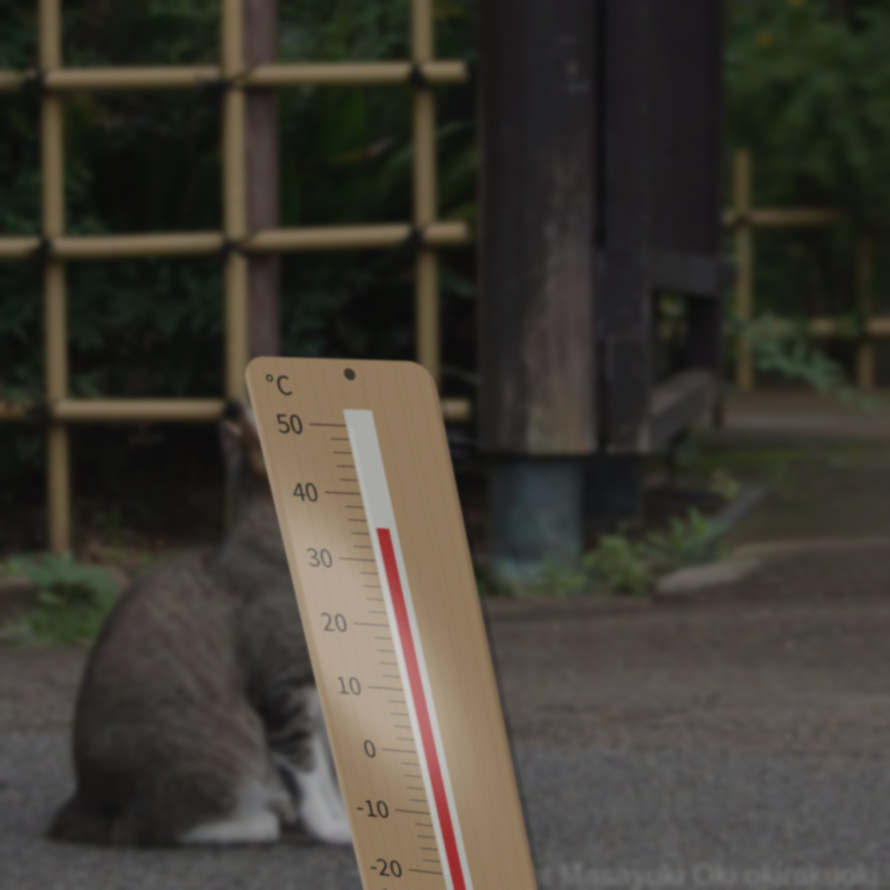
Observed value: °C 35
